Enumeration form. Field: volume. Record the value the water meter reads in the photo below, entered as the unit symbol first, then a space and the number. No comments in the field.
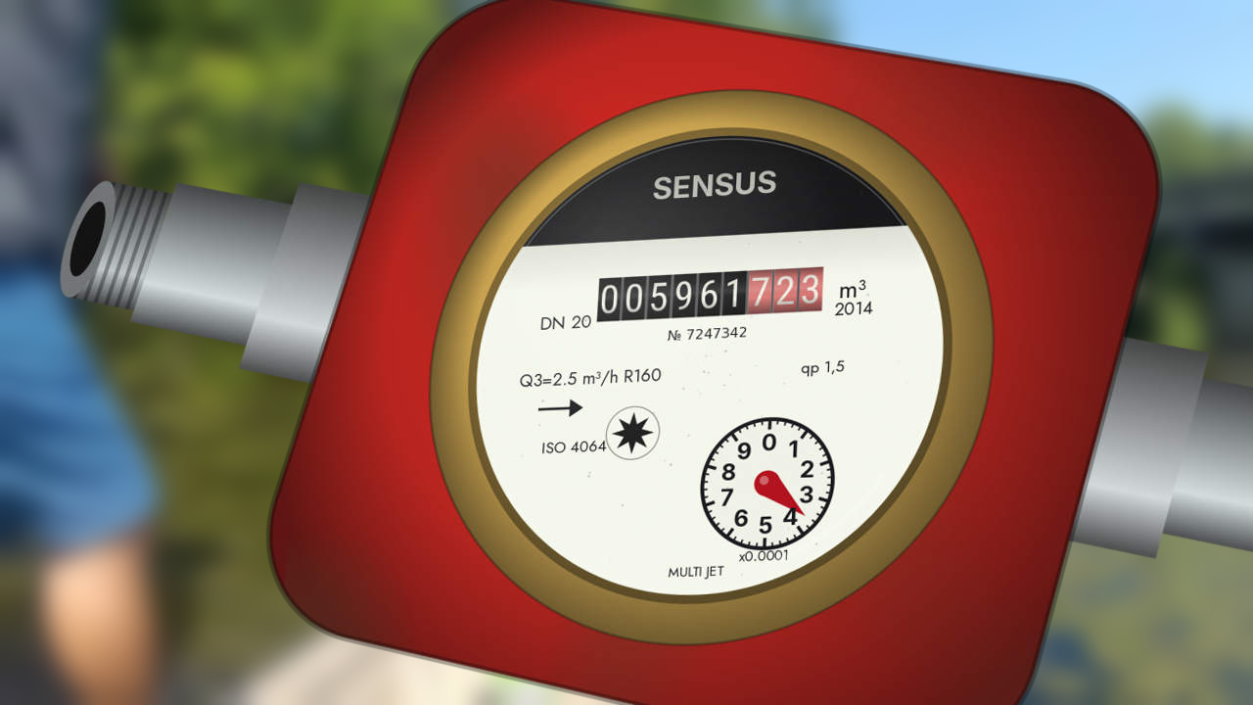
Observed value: m³ 5961.7233
